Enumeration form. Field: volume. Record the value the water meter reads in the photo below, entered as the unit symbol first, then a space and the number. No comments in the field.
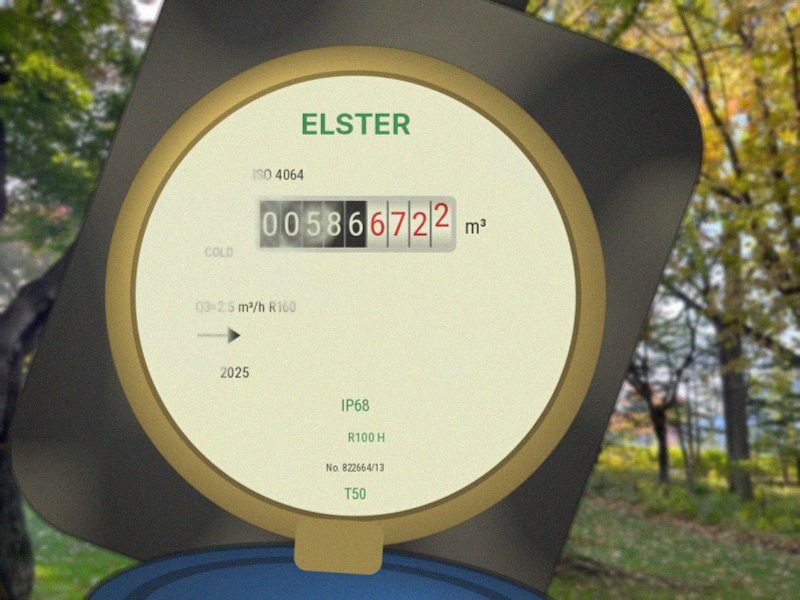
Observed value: m³ 586.6722
